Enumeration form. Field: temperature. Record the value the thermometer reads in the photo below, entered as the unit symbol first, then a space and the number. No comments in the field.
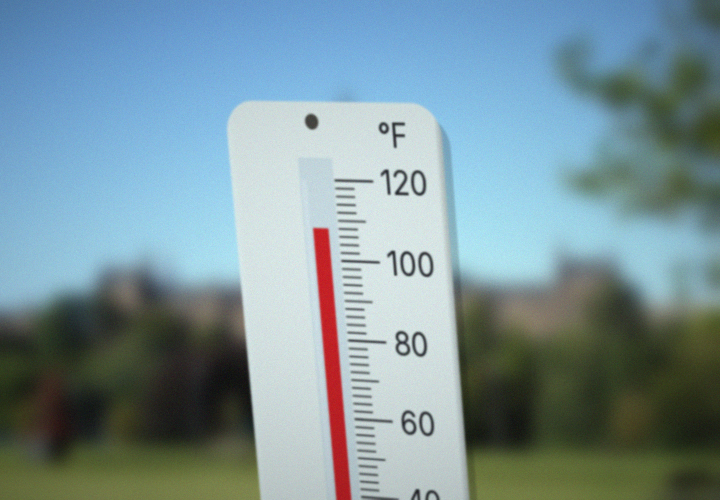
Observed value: °F 108
